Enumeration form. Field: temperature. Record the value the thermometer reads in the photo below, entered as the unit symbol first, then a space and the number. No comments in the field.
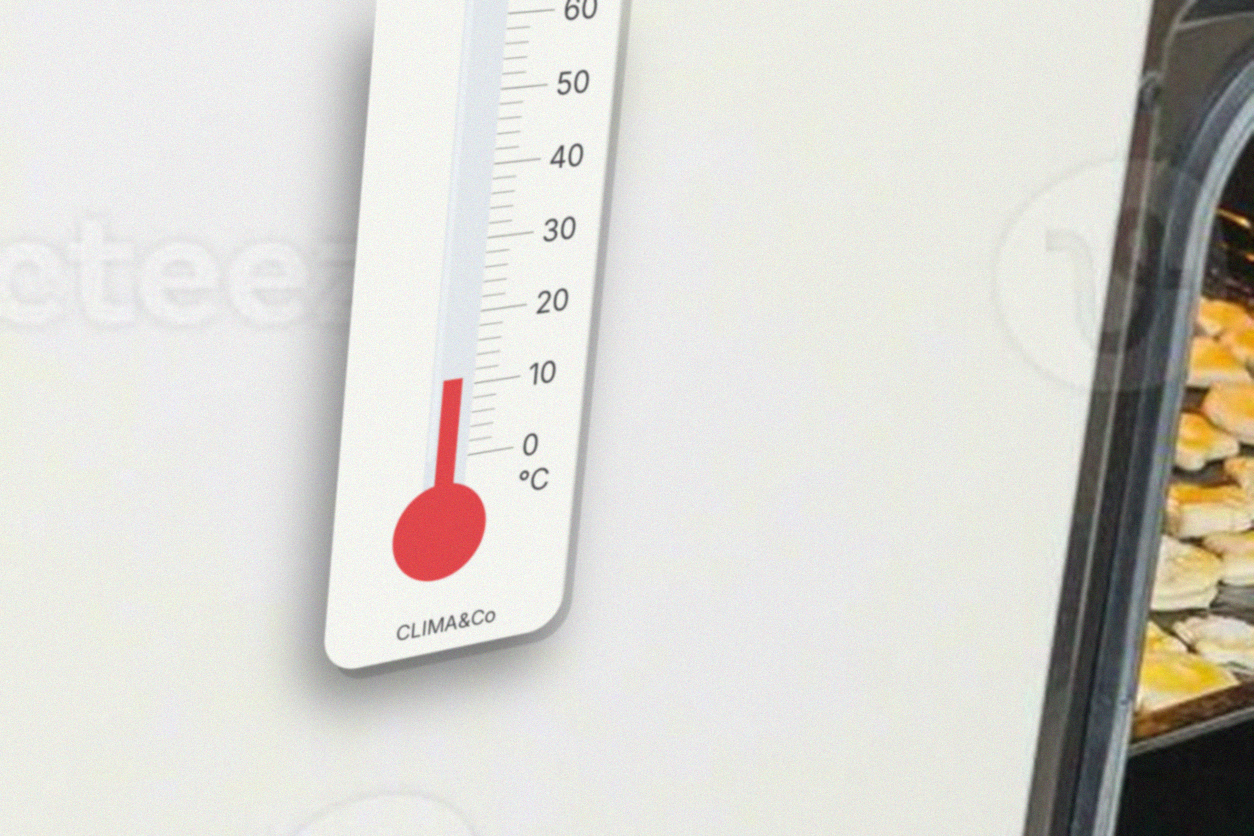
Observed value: °C 11
